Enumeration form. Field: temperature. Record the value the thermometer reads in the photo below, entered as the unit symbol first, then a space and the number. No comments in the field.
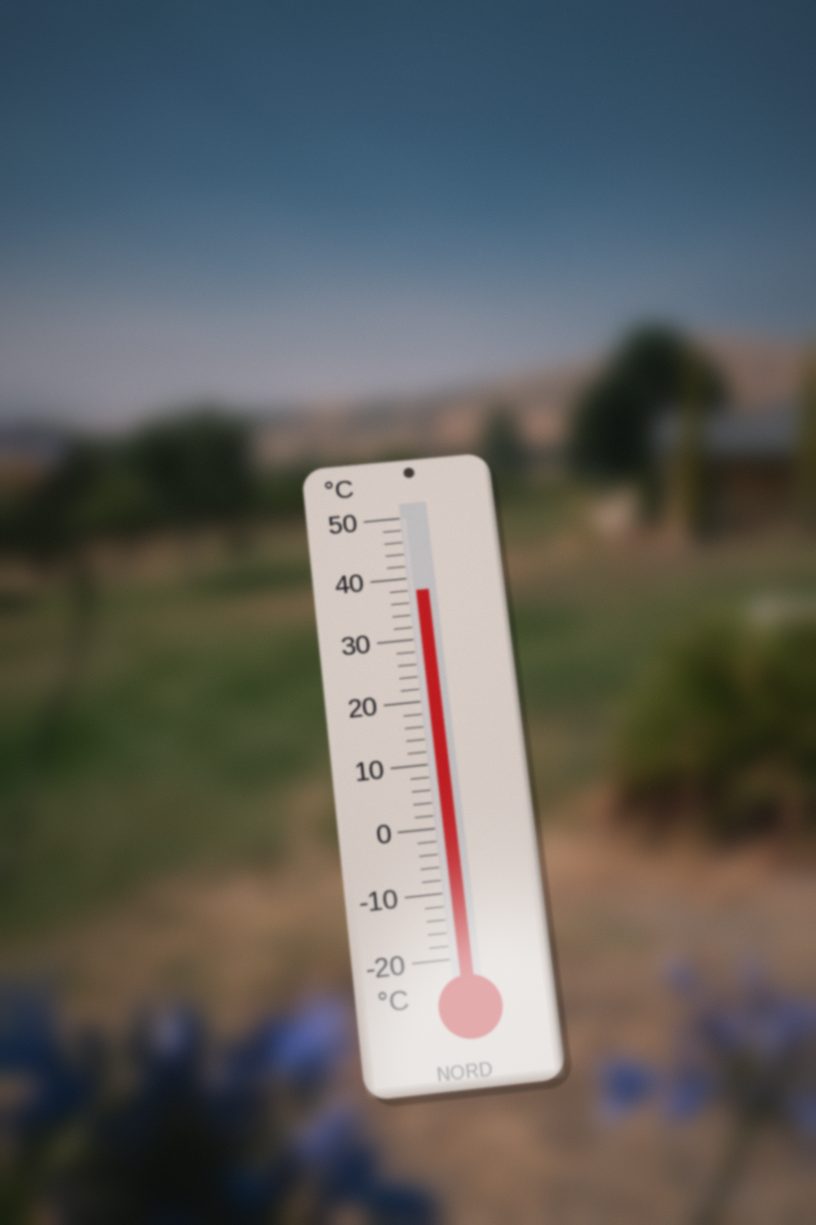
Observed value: °C 38
